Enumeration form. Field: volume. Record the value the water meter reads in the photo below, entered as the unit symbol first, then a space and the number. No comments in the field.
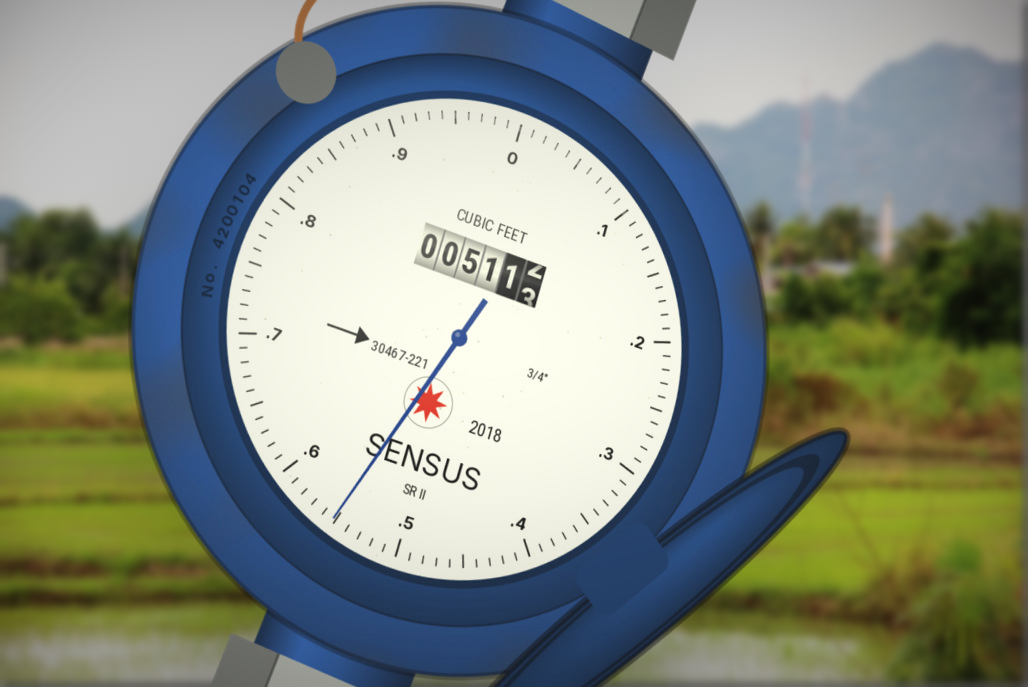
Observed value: ft³ 5112.55
